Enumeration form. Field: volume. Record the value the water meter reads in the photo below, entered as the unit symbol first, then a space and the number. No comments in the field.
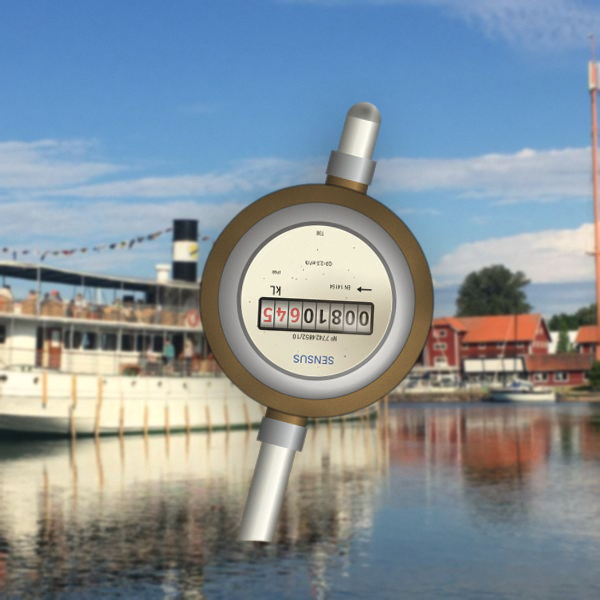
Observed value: kL 810.645
